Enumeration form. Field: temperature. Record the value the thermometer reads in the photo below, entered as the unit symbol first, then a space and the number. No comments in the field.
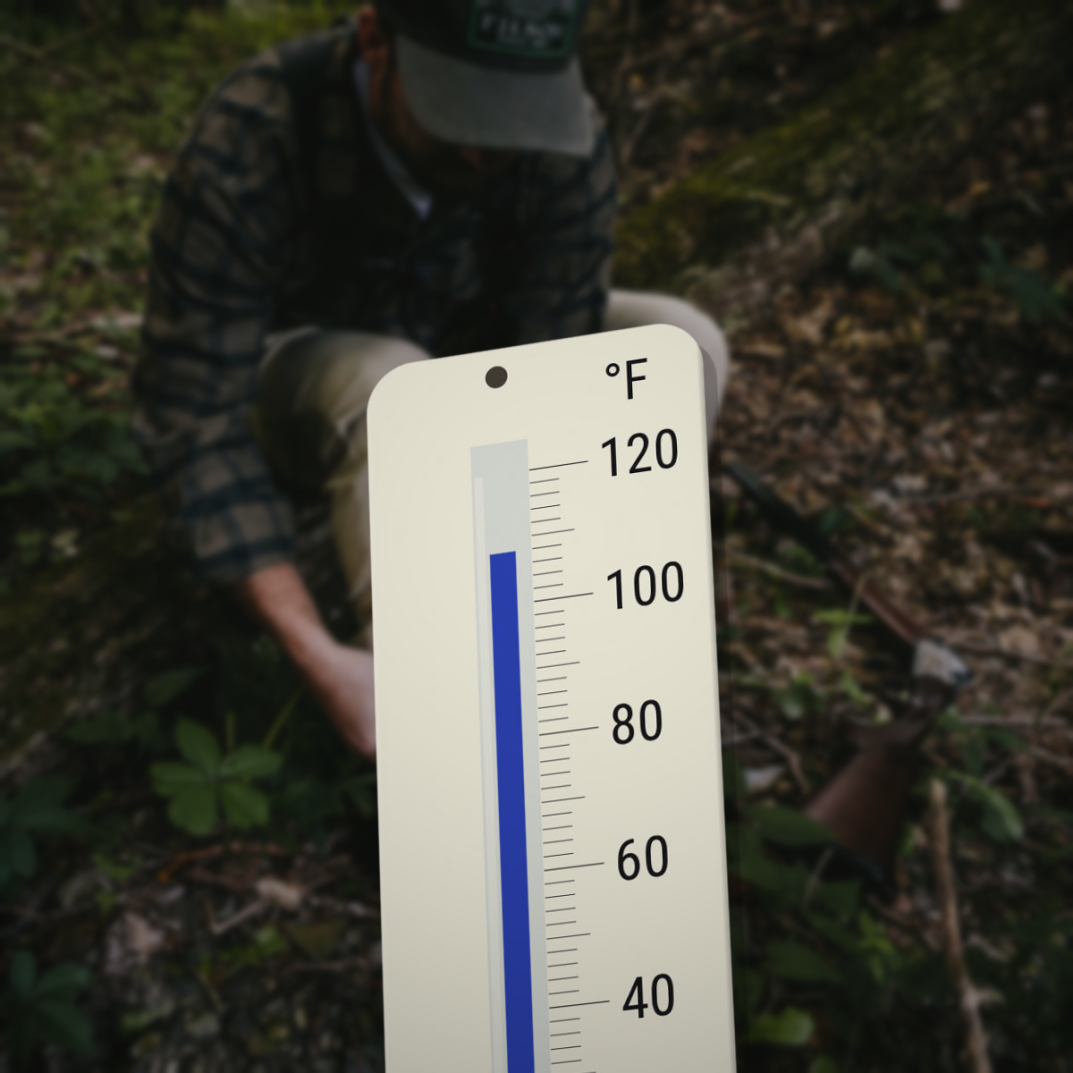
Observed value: °F 108
